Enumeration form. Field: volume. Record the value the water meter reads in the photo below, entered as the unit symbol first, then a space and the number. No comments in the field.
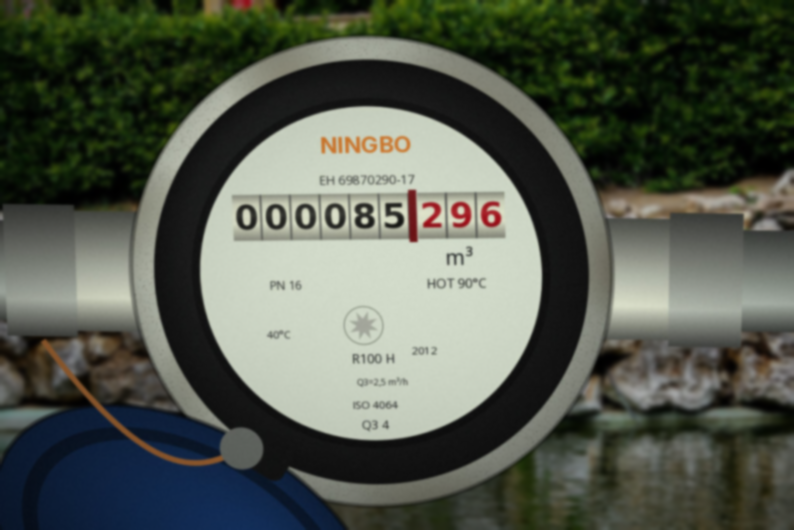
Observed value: m³ 85.296
